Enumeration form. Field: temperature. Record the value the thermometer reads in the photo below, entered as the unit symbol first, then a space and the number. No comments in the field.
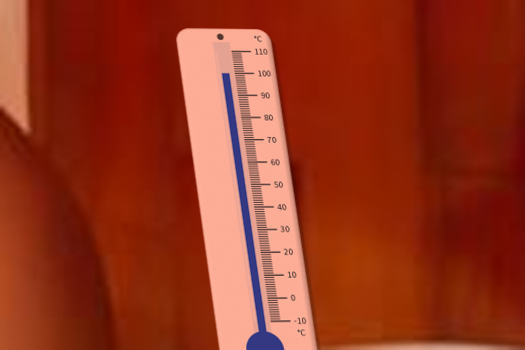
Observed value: °C 100
